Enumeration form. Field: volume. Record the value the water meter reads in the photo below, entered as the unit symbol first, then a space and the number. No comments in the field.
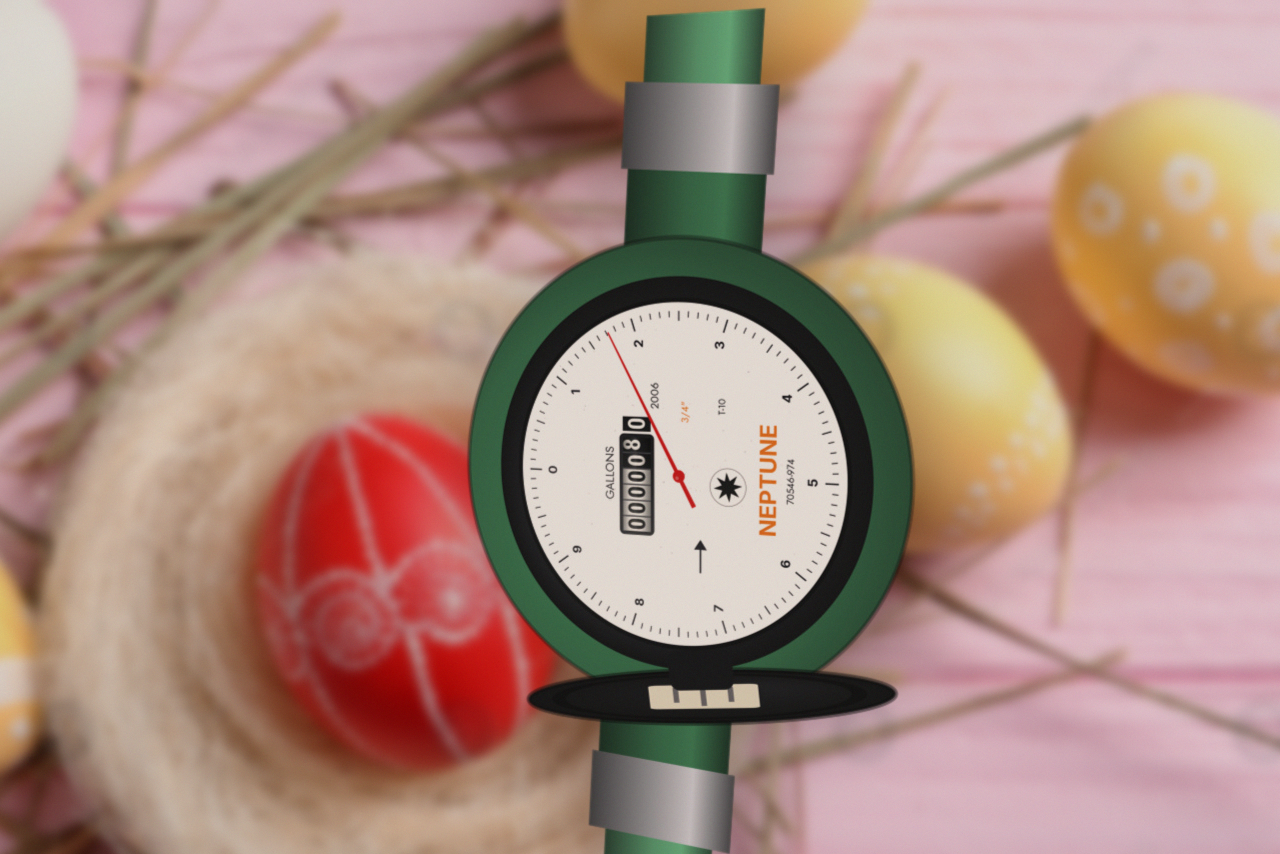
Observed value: gal 81.7
